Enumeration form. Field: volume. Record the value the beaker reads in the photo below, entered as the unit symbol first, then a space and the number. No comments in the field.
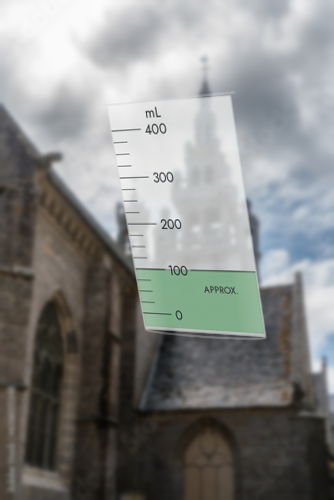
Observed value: mL 100
